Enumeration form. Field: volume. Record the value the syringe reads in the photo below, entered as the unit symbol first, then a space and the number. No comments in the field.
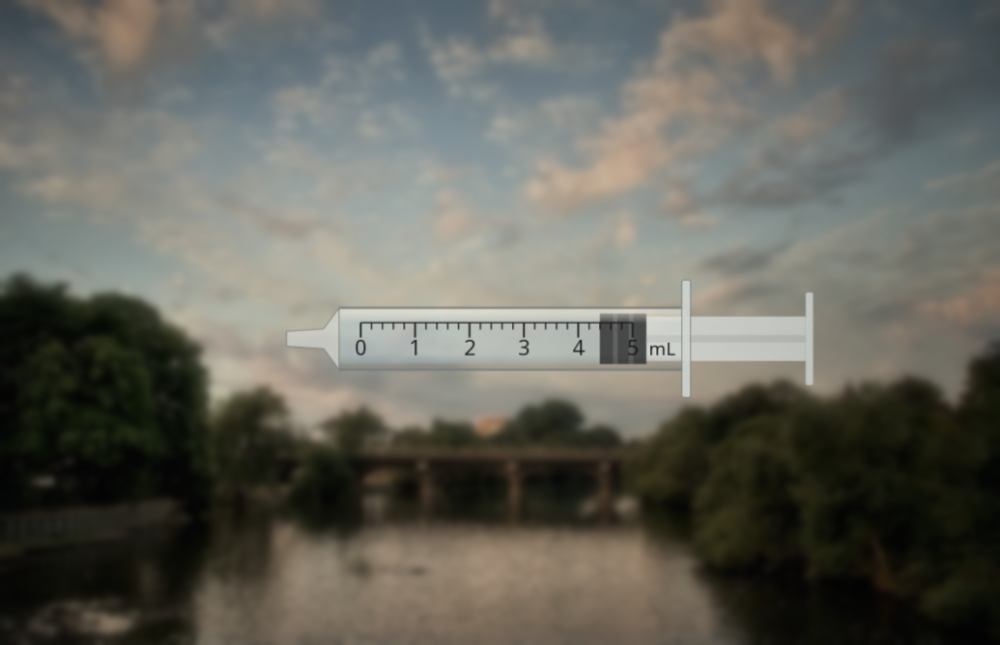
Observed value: mL 4.4
